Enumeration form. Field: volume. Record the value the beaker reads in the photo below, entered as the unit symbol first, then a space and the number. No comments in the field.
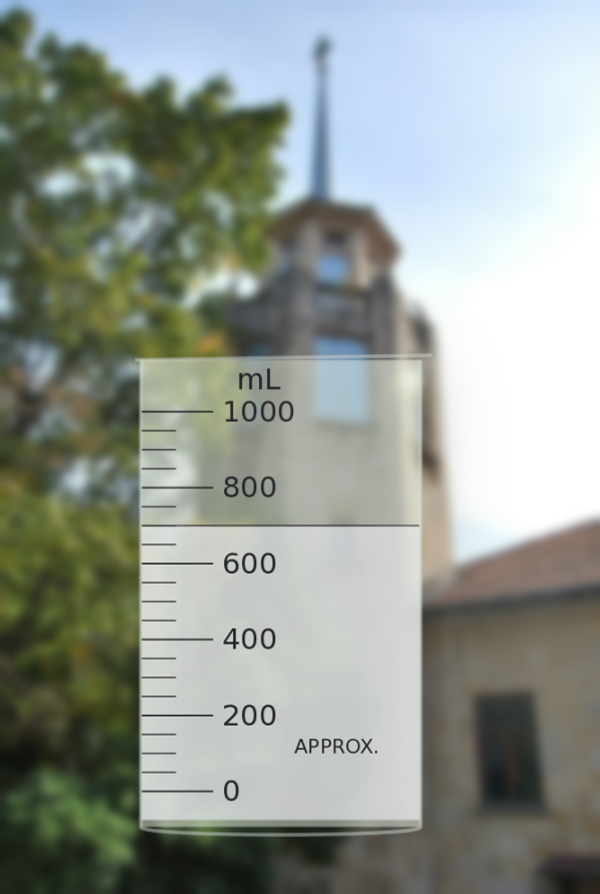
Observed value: mL 700
